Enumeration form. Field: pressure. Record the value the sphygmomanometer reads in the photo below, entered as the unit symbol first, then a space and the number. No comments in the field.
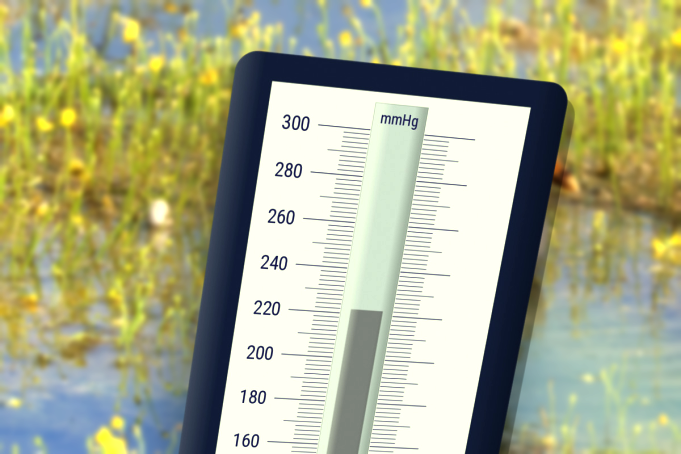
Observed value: mmHg 222
